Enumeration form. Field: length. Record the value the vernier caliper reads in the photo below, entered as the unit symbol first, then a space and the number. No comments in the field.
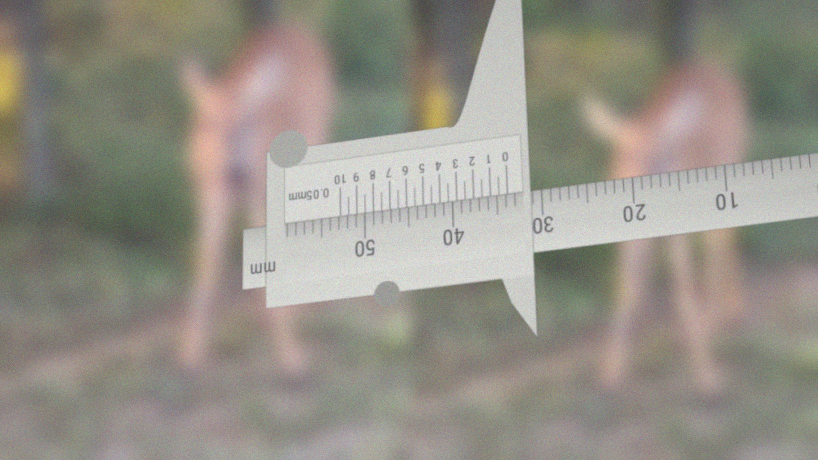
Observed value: mm 33.8
